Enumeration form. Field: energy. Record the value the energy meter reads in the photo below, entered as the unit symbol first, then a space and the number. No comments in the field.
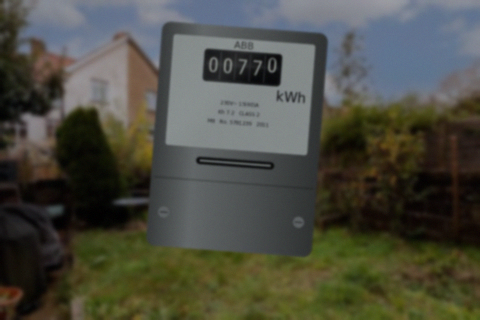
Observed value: kWh 770
